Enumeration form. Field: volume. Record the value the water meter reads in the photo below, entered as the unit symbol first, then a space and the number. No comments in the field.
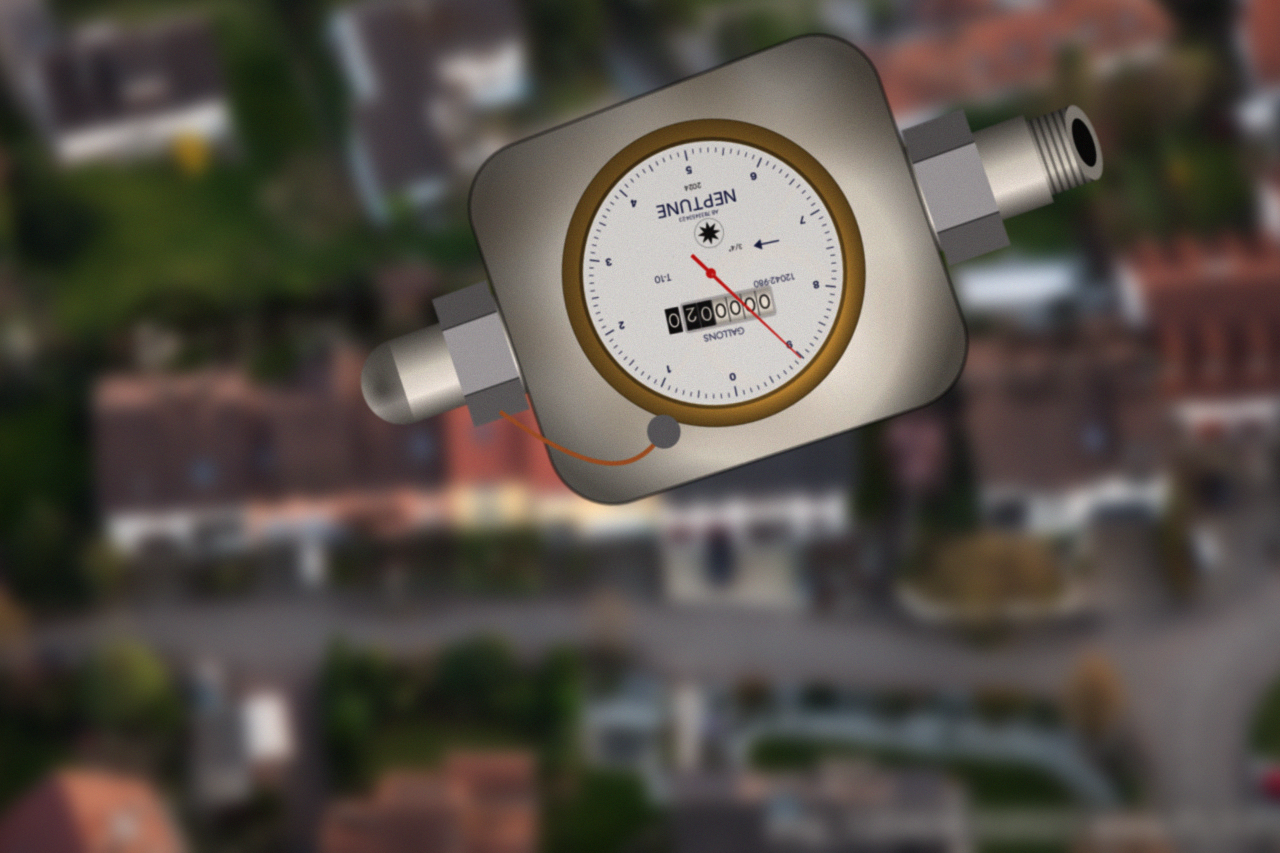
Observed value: gal 19.0
